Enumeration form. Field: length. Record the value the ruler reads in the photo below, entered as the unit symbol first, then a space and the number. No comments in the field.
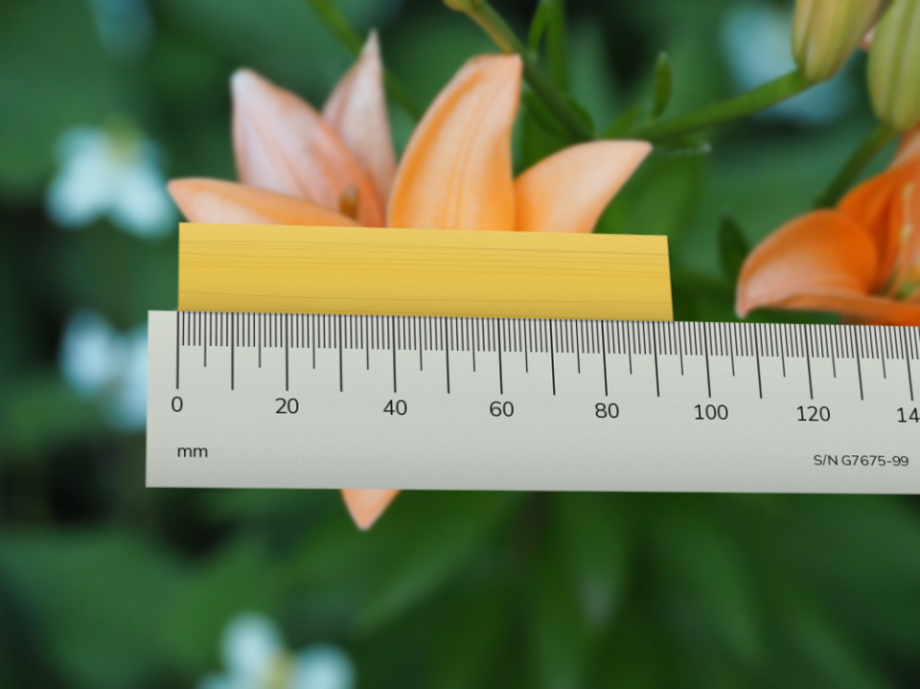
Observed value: mm 94
